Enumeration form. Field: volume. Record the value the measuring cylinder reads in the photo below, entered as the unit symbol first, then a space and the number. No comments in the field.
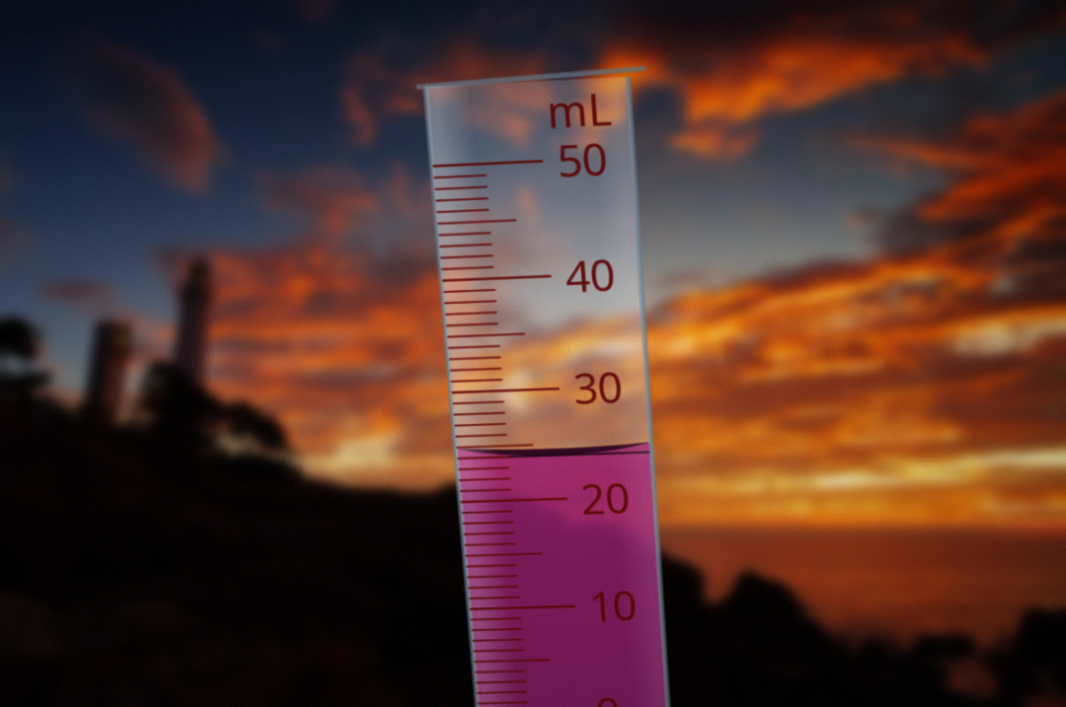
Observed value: mL 24
